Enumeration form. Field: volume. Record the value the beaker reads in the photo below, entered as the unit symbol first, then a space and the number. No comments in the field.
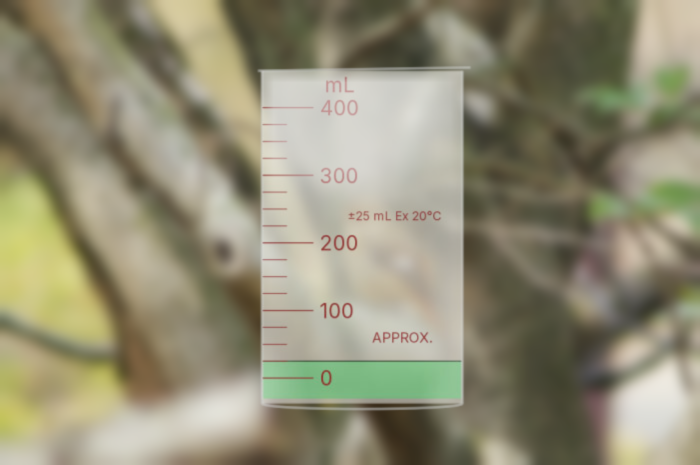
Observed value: mL 25
